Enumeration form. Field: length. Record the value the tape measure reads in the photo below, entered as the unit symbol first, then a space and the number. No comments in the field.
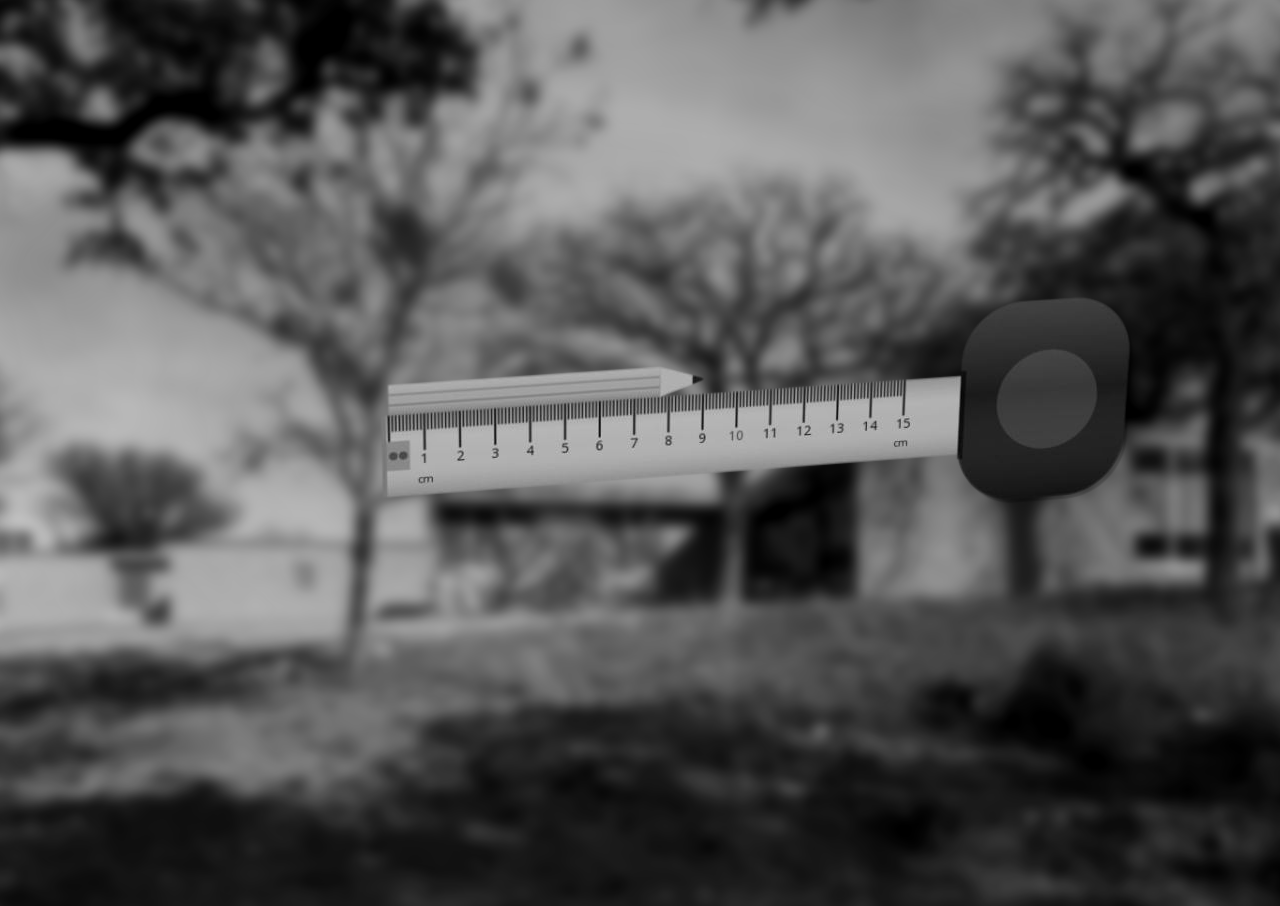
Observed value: cm 9
